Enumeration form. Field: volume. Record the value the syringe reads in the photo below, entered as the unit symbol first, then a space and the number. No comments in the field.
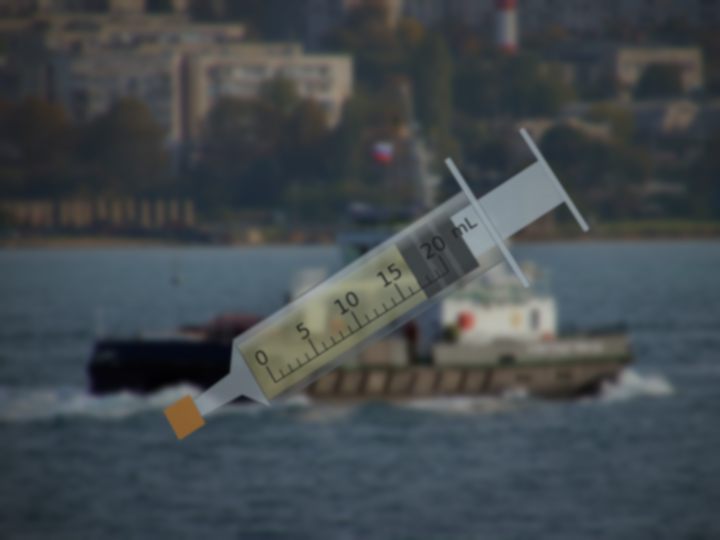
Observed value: mL 17
